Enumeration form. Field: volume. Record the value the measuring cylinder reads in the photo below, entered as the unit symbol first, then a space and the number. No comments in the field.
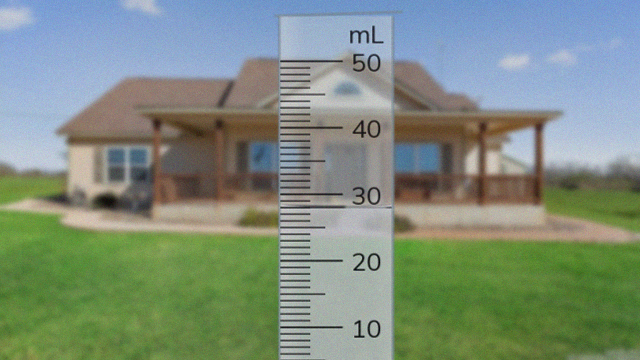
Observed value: mL 28
